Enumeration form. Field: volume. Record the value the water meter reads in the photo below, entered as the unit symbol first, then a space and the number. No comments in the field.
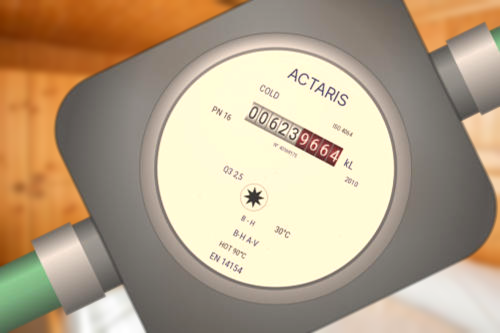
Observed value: kL 623.9664
